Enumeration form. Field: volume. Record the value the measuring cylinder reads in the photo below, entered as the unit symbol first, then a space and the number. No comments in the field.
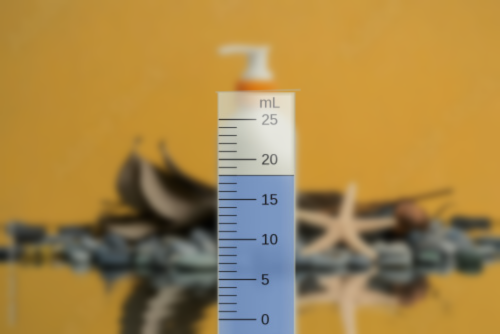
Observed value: mL 18
